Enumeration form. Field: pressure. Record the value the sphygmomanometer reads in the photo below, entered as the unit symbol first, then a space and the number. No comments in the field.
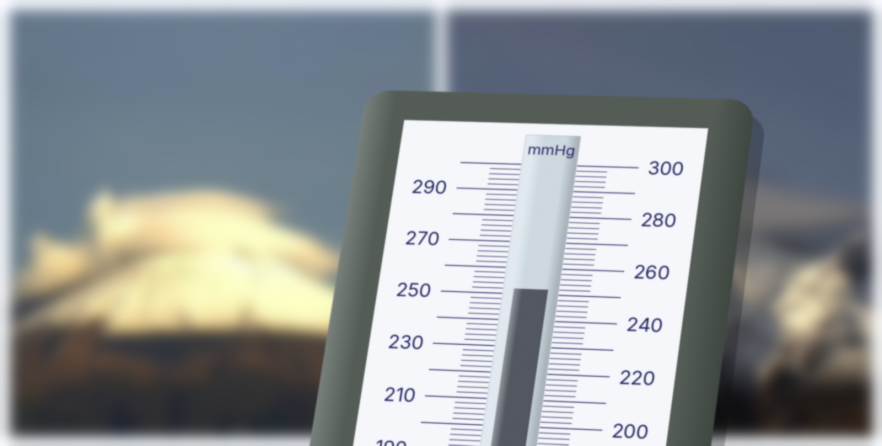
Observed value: mmHg 252
